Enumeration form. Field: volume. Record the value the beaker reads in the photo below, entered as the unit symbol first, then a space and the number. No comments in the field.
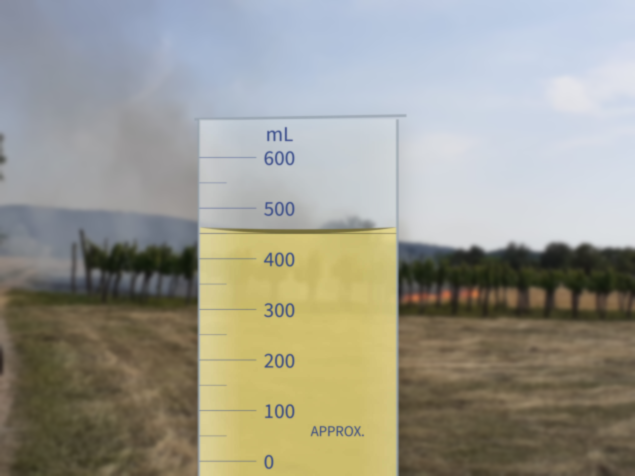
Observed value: mL 450
